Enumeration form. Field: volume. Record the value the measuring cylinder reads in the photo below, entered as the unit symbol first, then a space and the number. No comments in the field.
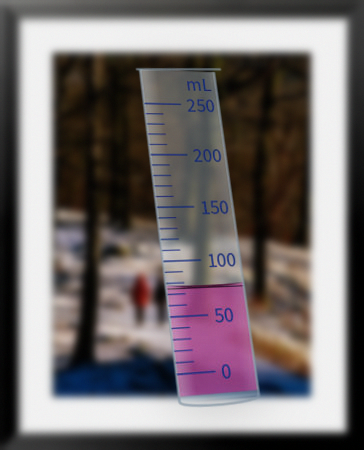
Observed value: mL 75
